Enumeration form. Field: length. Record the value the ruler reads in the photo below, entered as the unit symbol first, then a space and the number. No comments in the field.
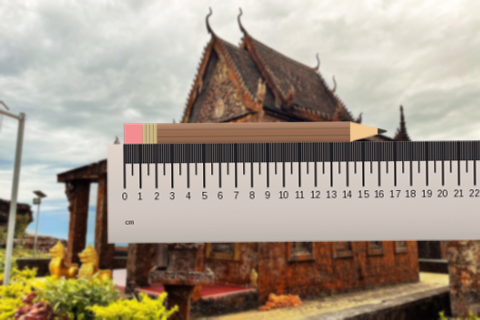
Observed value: cm 16.5
